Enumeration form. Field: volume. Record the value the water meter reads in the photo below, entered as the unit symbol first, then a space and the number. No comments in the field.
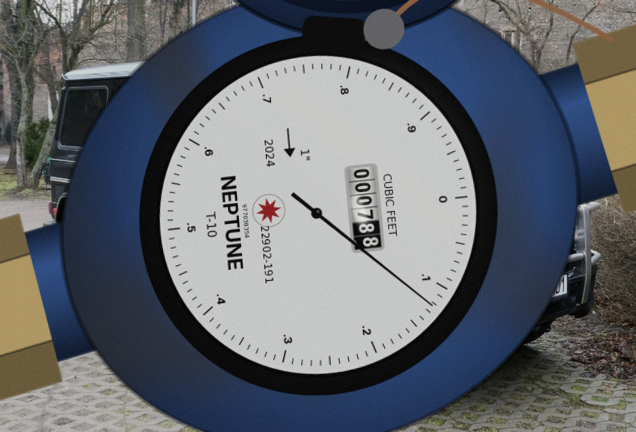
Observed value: ft³ 788.12
